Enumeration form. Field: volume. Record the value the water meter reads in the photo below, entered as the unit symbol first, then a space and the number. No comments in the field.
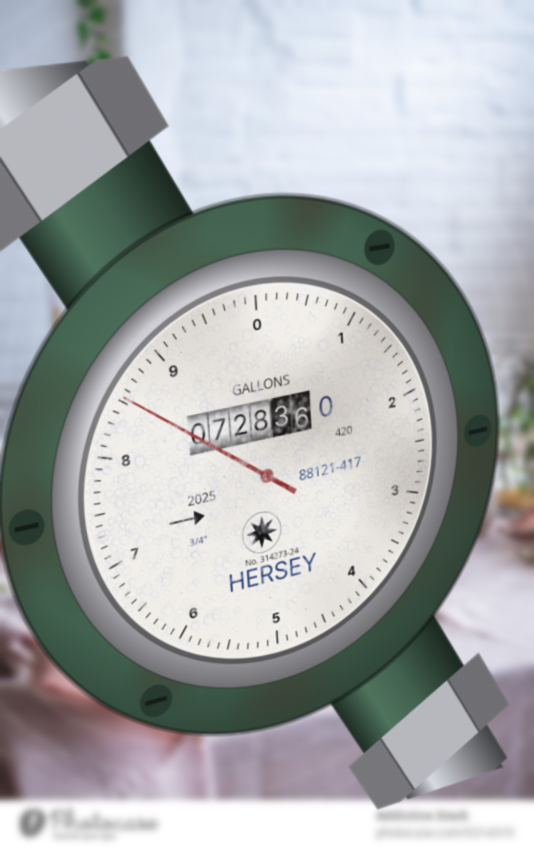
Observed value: gal 728358.5
